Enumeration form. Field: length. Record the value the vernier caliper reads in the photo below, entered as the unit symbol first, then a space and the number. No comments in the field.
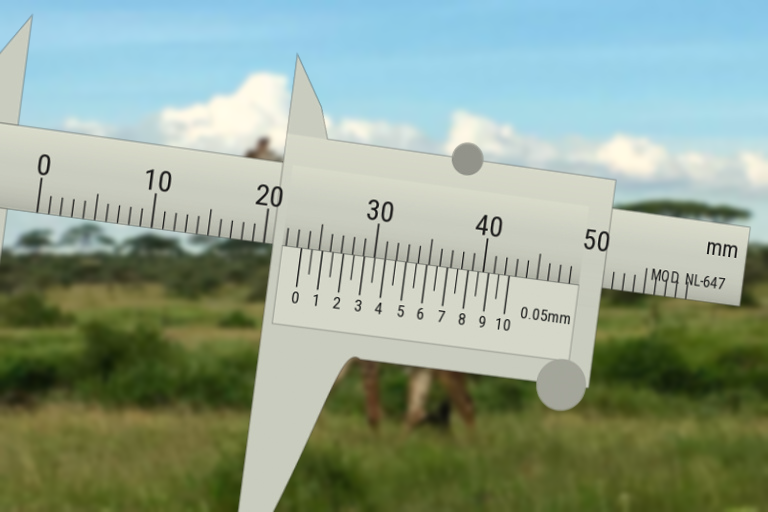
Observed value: mm 23.4
